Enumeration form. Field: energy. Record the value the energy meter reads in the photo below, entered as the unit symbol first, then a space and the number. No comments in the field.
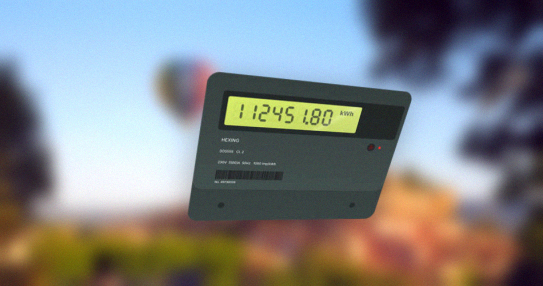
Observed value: kWh 112451.80
